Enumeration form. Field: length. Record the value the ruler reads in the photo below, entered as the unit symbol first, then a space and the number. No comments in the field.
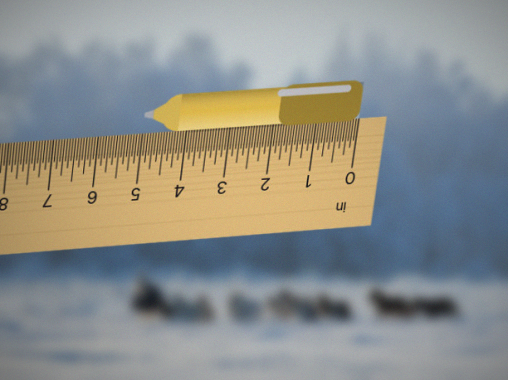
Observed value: in 5
